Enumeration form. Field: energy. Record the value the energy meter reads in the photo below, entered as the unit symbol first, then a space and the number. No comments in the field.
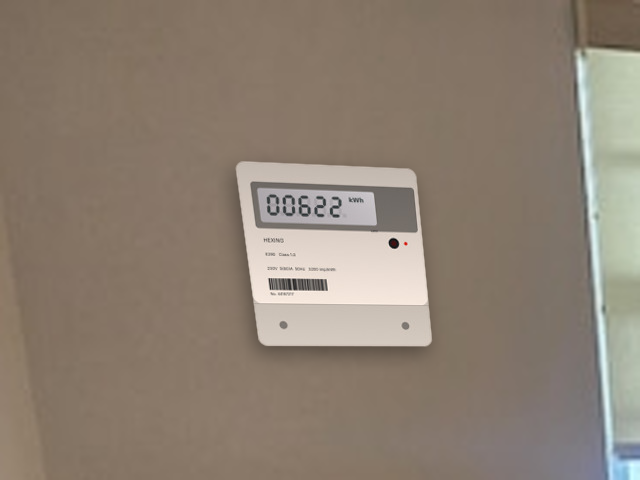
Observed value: kWh 622
